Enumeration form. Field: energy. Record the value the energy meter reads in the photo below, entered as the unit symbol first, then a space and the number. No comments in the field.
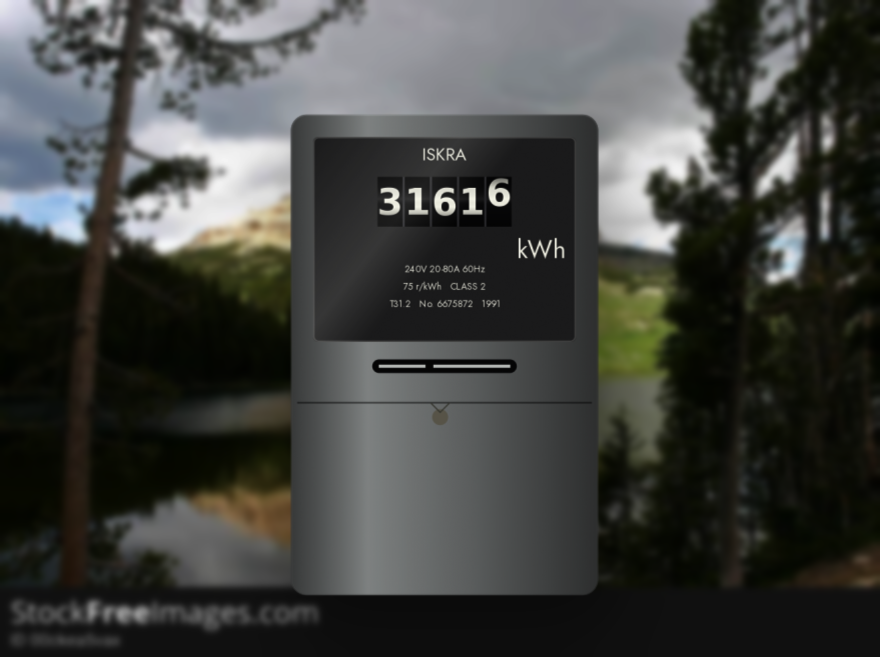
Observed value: kWh 31616
